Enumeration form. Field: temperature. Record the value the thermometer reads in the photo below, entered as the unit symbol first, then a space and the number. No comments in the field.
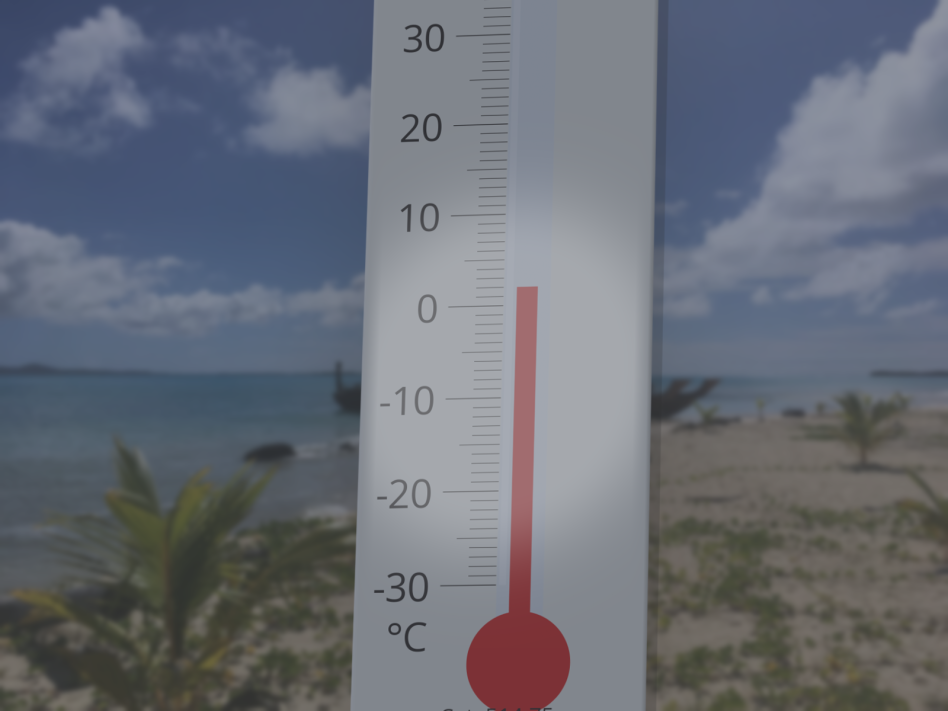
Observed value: °C 2
